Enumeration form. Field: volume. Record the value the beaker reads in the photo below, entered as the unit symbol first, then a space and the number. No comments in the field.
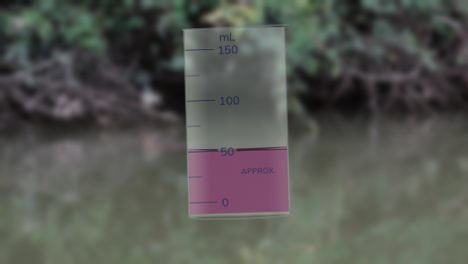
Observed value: mL 50
